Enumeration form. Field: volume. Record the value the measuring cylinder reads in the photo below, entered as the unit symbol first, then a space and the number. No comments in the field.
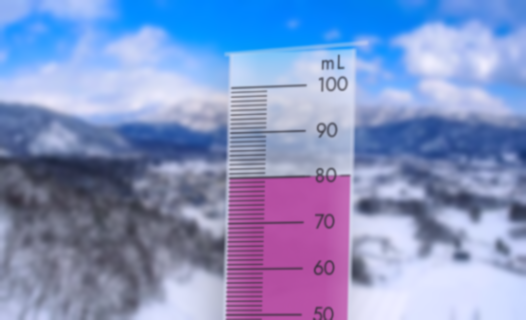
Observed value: mL 80
